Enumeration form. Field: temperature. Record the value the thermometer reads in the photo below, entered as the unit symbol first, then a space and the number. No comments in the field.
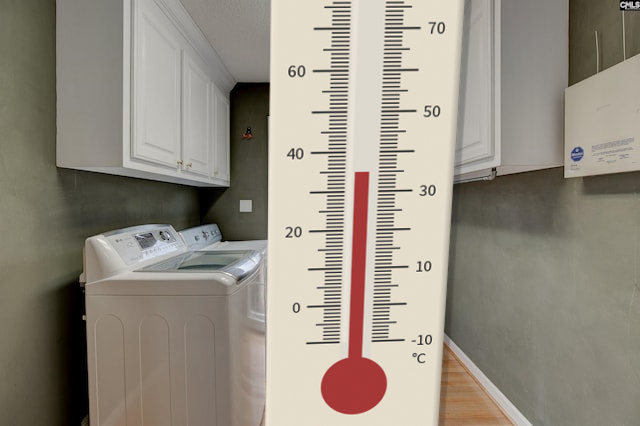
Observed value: °C 35
